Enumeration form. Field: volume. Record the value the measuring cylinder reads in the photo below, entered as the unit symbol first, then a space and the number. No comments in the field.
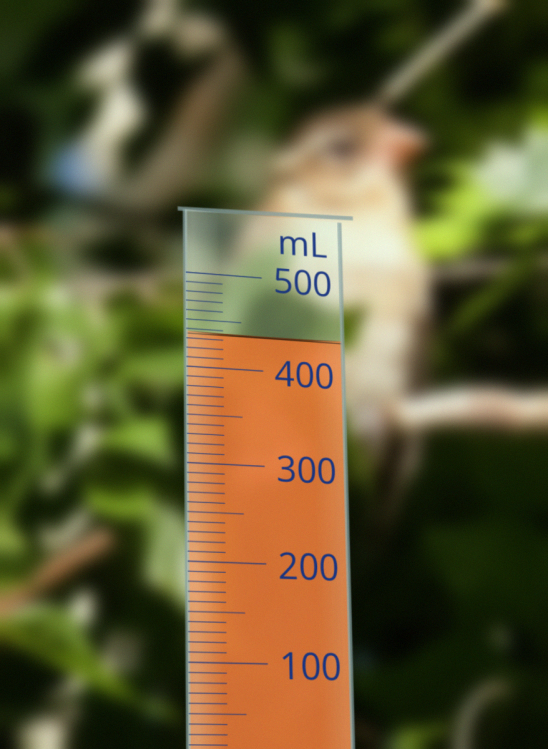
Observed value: mL 435
